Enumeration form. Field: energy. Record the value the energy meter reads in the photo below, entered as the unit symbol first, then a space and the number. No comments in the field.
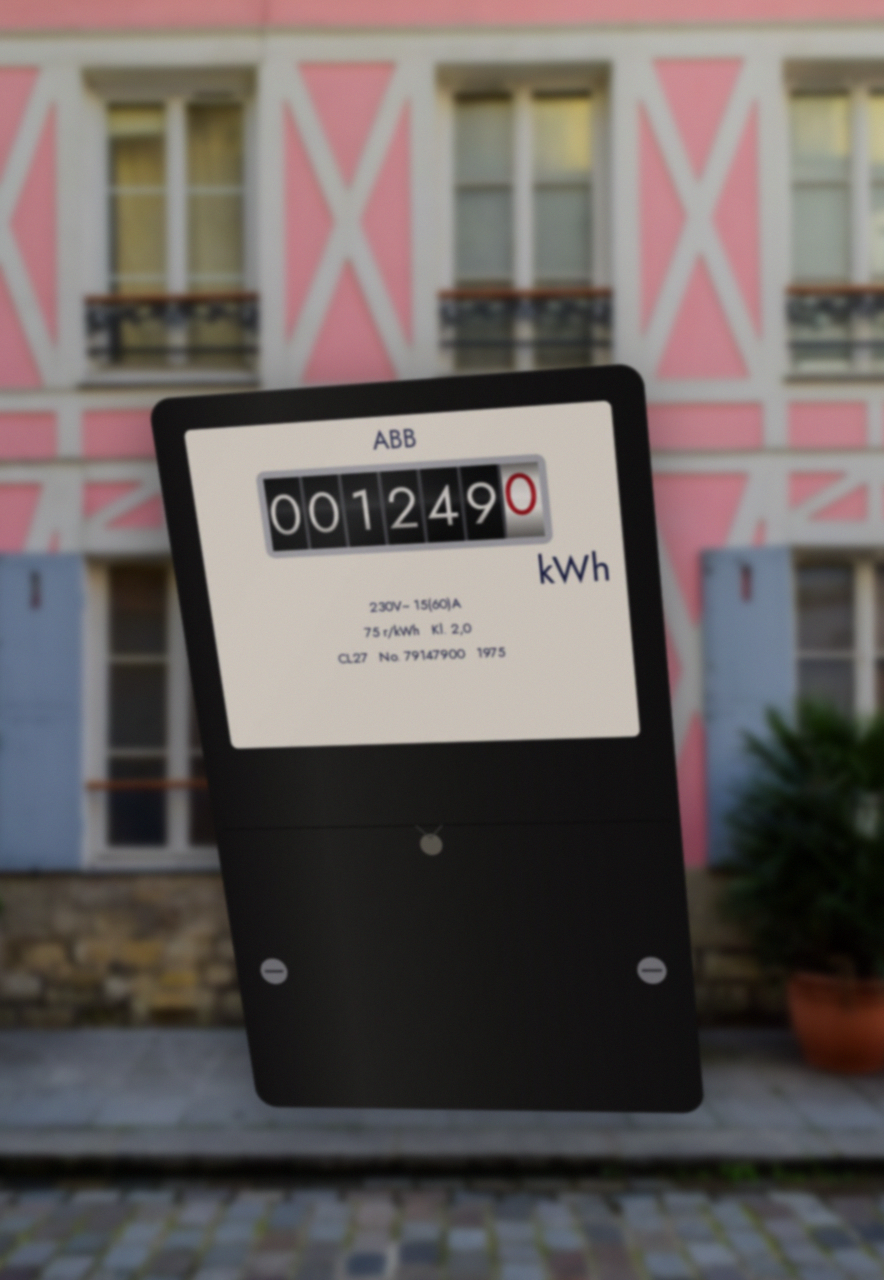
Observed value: kWh 1249.0
